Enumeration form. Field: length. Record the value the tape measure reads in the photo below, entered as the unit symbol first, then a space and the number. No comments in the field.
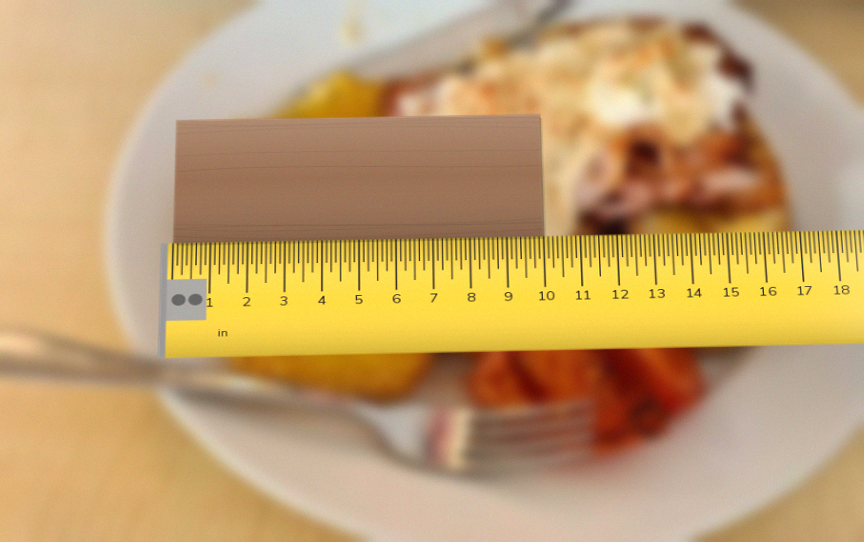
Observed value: in 10
